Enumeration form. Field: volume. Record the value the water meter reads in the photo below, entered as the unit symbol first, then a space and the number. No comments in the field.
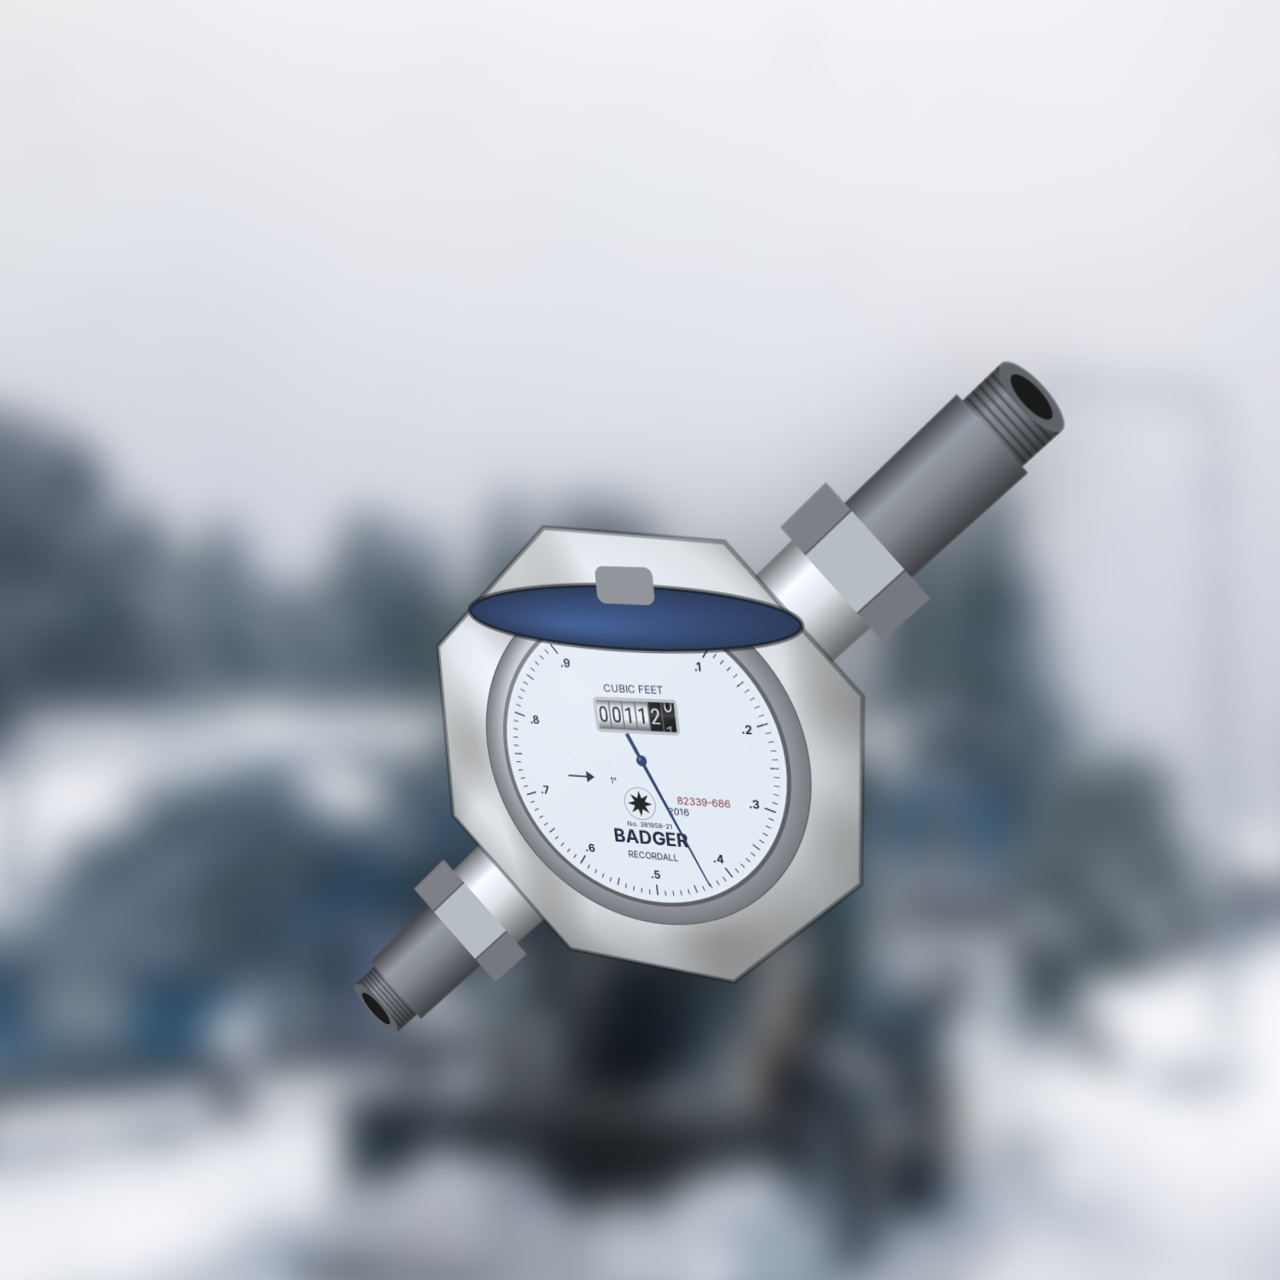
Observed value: ft³ 1120.43
